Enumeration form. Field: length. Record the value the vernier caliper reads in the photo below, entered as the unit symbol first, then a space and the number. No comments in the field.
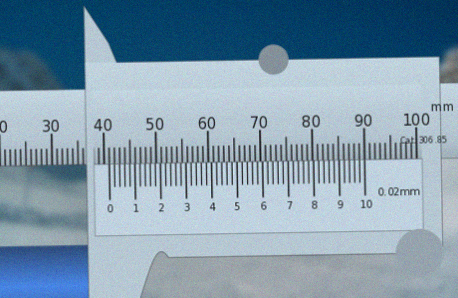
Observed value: mm 41.0
